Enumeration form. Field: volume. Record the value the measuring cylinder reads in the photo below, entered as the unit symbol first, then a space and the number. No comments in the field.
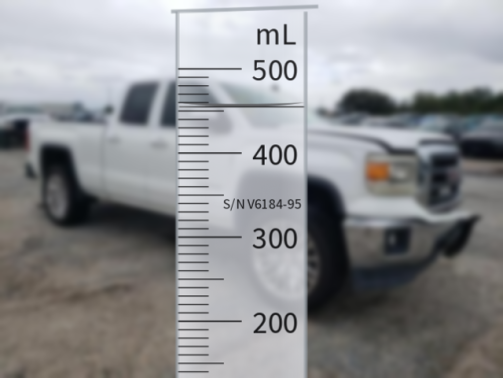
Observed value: mL 455
